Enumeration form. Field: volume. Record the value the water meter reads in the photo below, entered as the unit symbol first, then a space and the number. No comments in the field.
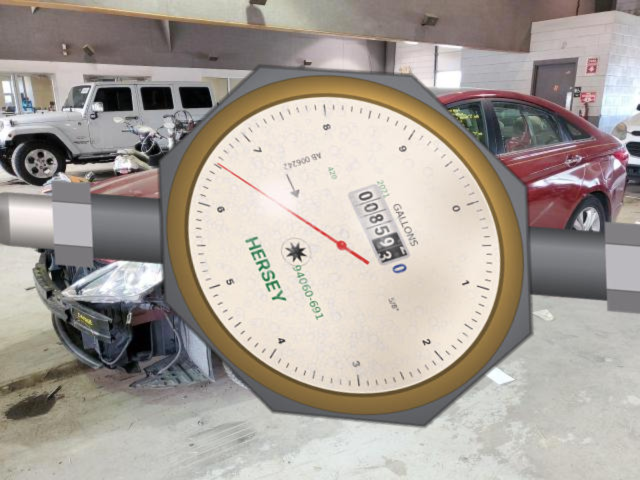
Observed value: gal 85926.5
